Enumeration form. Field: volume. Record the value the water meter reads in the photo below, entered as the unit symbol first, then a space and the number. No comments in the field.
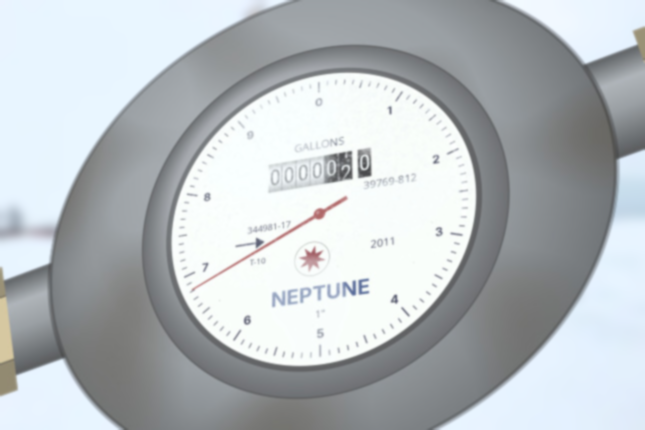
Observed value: gal 16.8
